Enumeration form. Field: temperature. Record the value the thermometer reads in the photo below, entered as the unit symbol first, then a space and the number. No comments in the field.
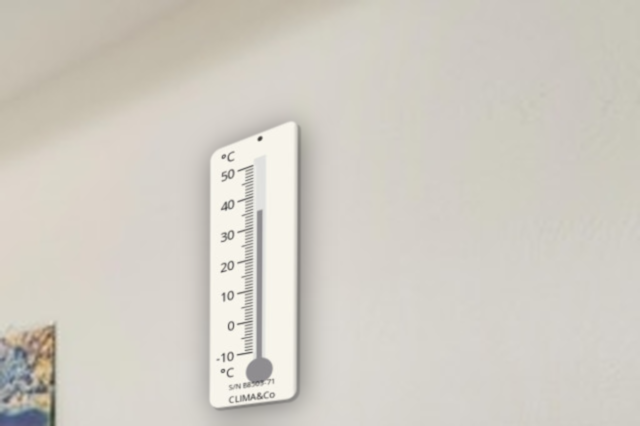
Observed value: °C 35
